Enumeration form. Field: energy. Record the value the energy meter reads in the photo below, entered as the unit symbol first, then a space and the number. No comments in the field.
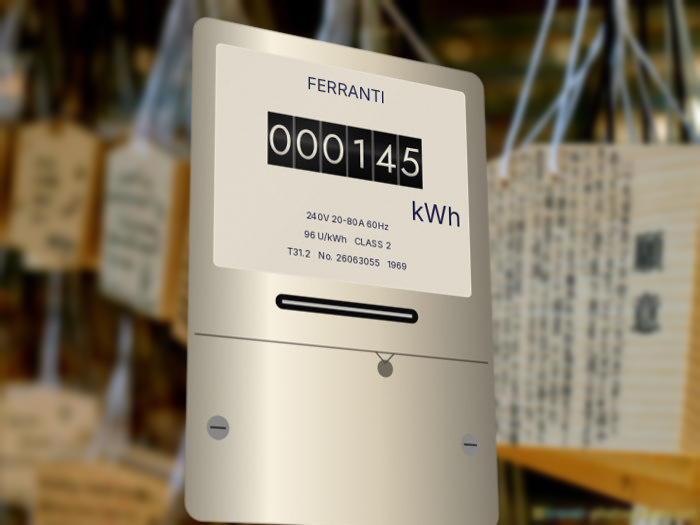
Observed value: kWh 145
